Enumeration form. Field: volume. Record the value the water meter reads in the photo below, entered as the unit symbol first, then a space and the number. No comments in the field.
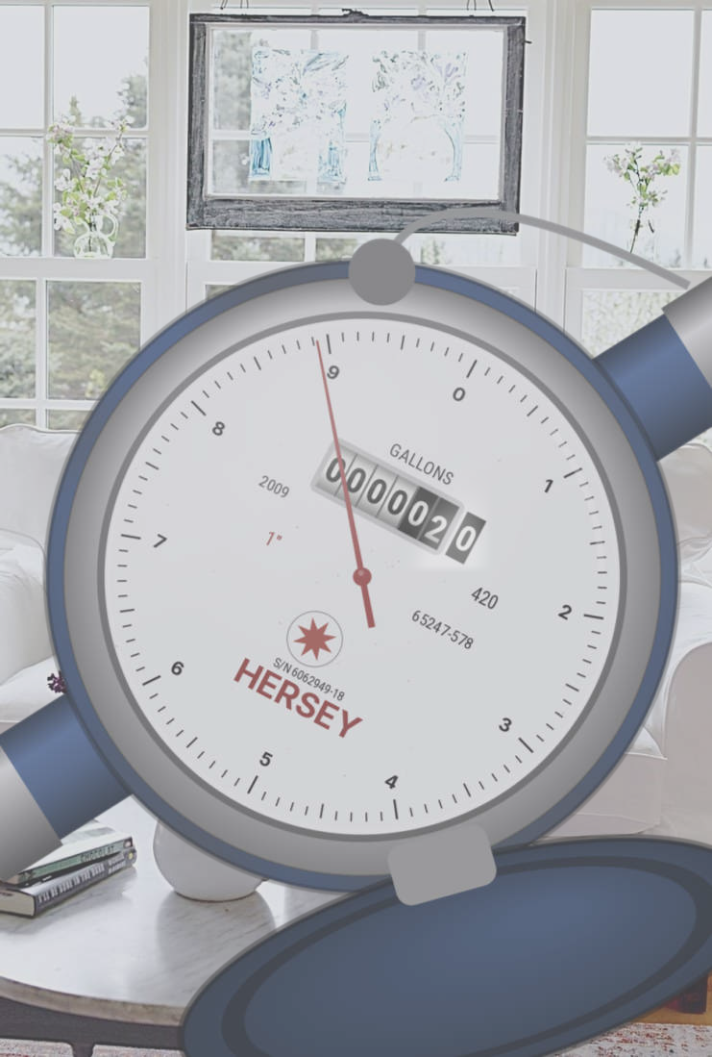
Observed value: gal 18.9
